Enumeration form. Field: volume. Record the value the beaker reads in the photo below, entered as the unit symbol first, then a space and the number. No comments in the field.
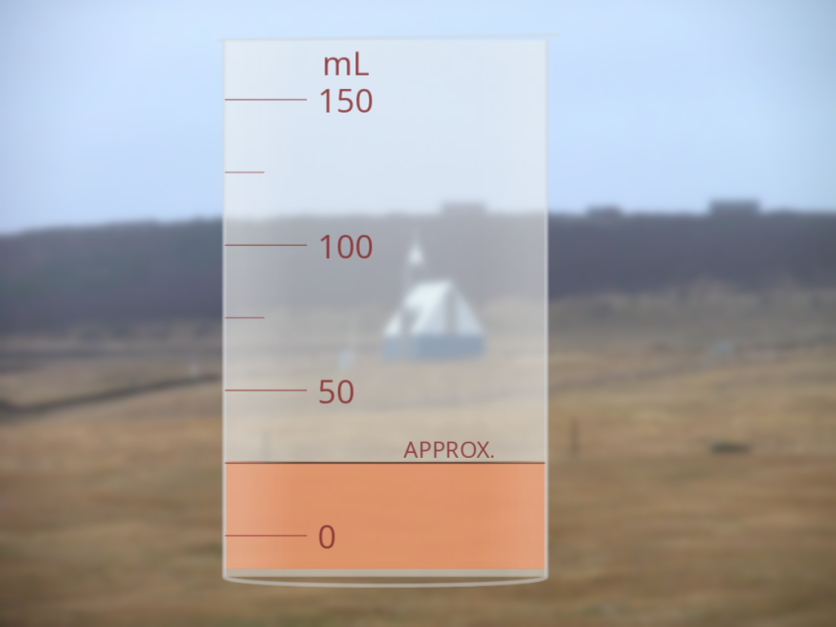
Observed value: mL 25
